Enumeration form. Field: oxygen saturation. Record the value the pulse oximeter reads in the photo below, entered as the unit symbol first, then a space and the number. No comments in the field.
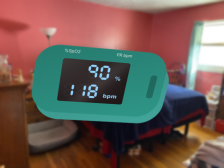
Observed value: % 90
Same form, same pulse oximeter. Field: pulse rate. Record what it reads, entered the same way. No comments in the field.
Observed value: bpm 118
